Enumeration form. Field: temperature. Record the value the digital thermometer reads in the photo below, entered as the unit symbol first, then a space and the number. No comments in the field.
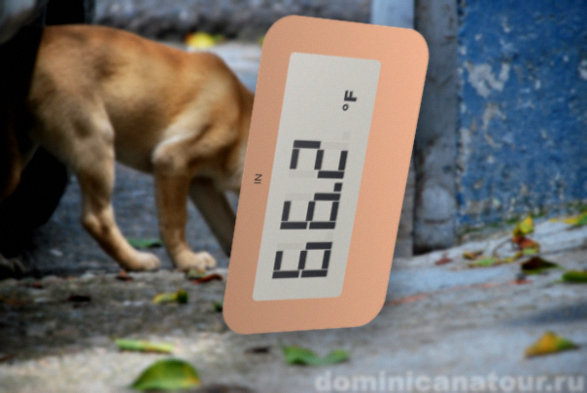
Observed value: °F 66.2
